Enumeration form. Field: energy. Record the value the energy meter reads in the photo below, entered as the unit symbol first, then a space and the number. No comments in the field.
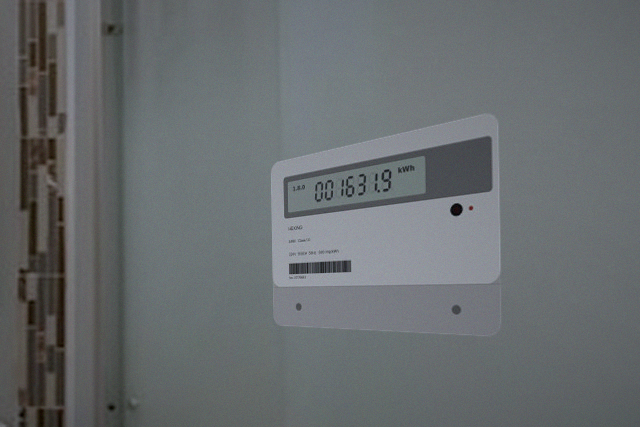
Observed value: kWh 1631.9
